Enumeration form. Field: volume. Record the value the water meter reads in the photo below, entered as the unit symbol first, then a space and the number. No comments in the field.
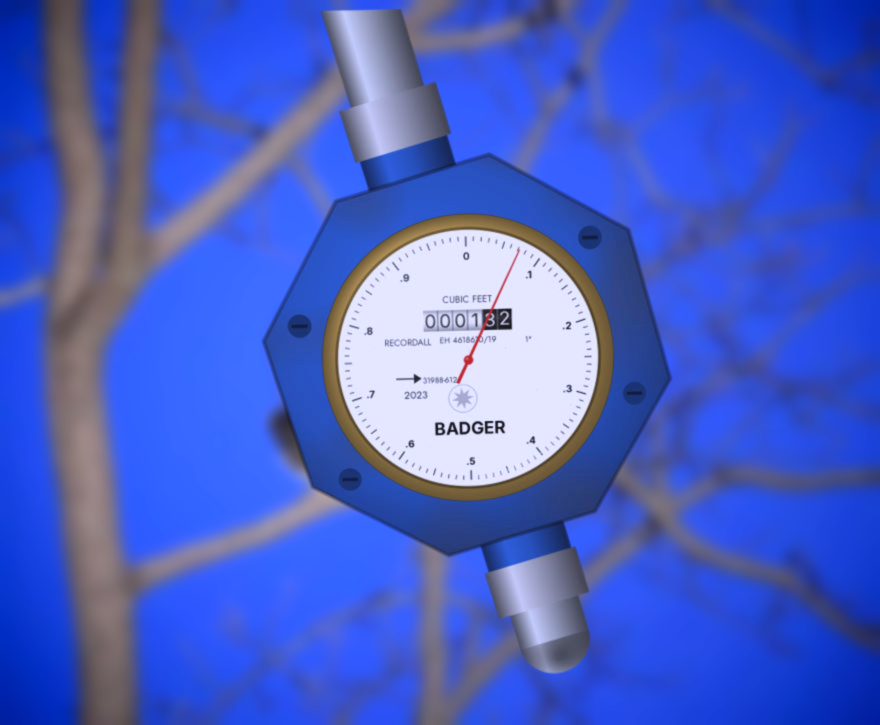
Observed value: ft³ 132.07
